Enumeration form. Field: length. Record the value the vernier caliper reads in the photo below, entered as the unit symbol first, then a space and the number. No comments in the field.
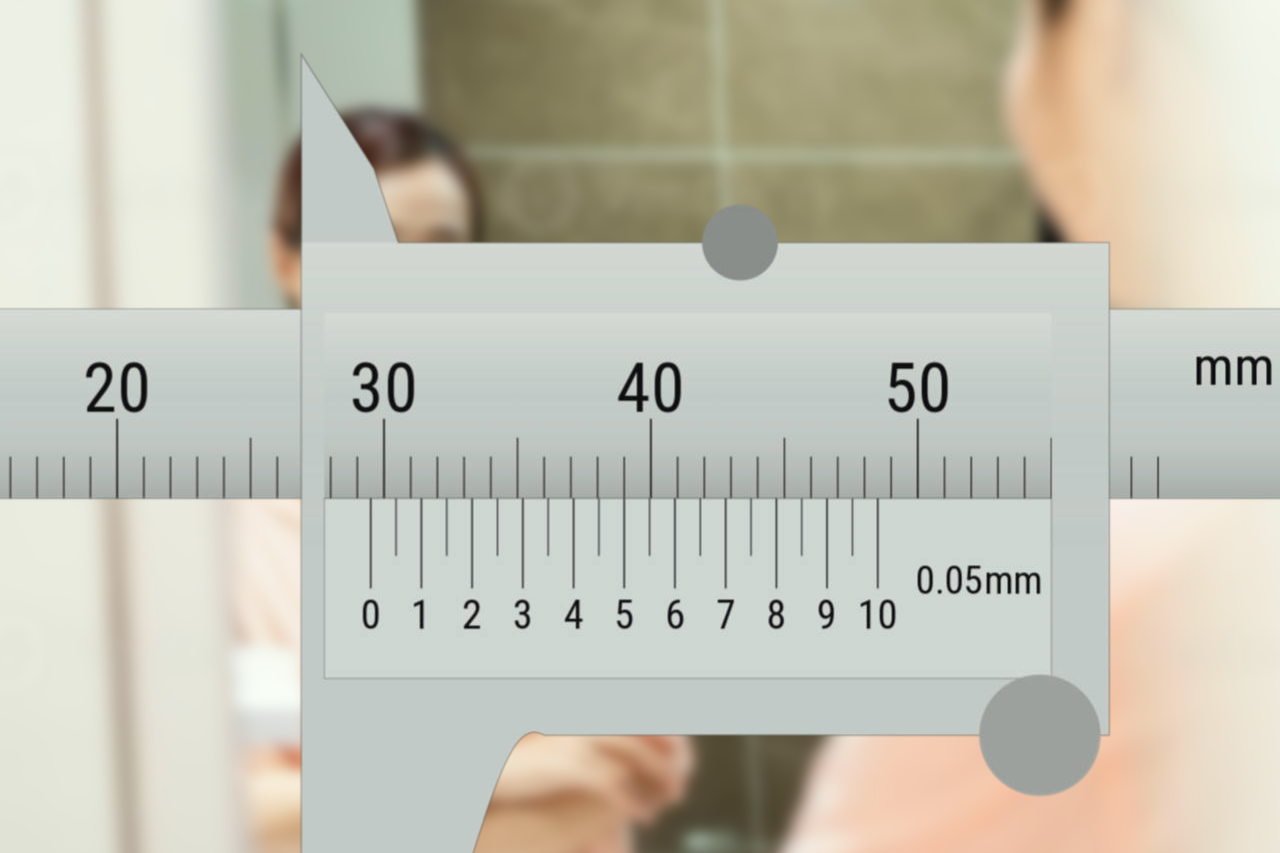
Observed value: mm 29.5
